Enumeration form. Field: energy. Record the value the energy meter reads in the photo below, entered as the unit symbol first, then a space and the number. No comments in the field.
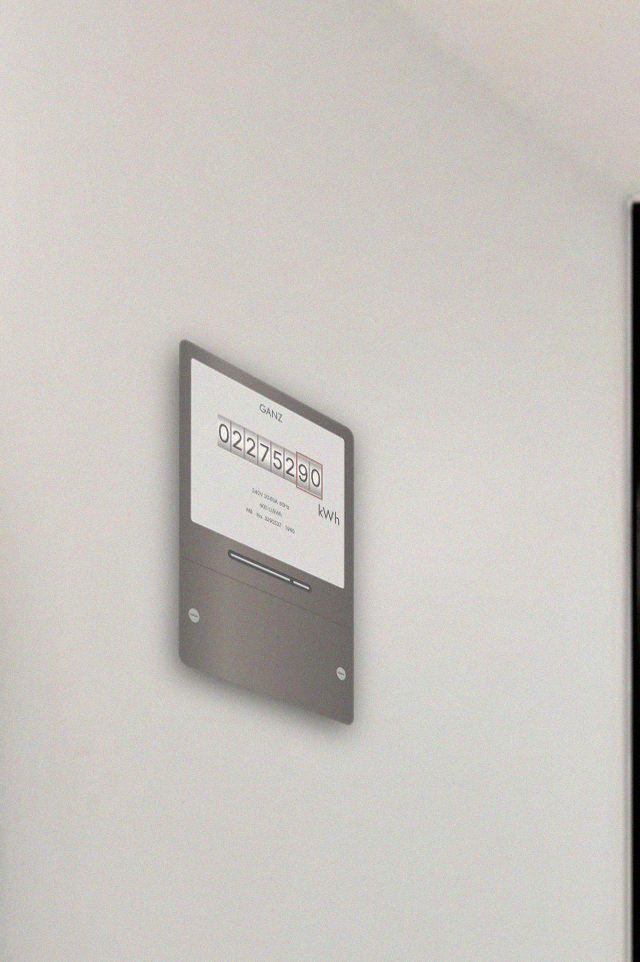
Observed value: kWh 22752.90
